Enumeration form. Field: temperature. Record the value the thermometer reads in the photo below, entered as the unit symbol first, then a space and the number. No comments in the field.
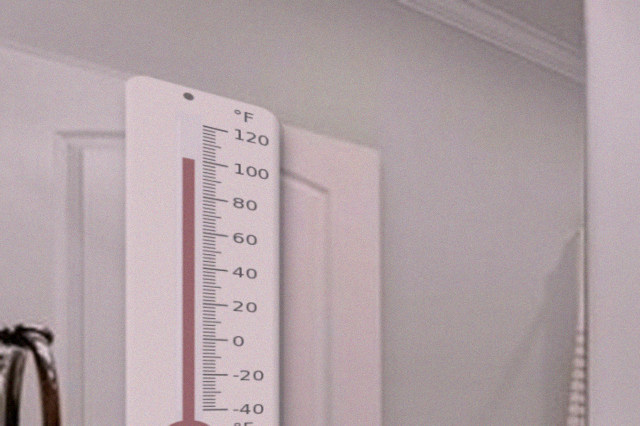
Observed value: °F 100
